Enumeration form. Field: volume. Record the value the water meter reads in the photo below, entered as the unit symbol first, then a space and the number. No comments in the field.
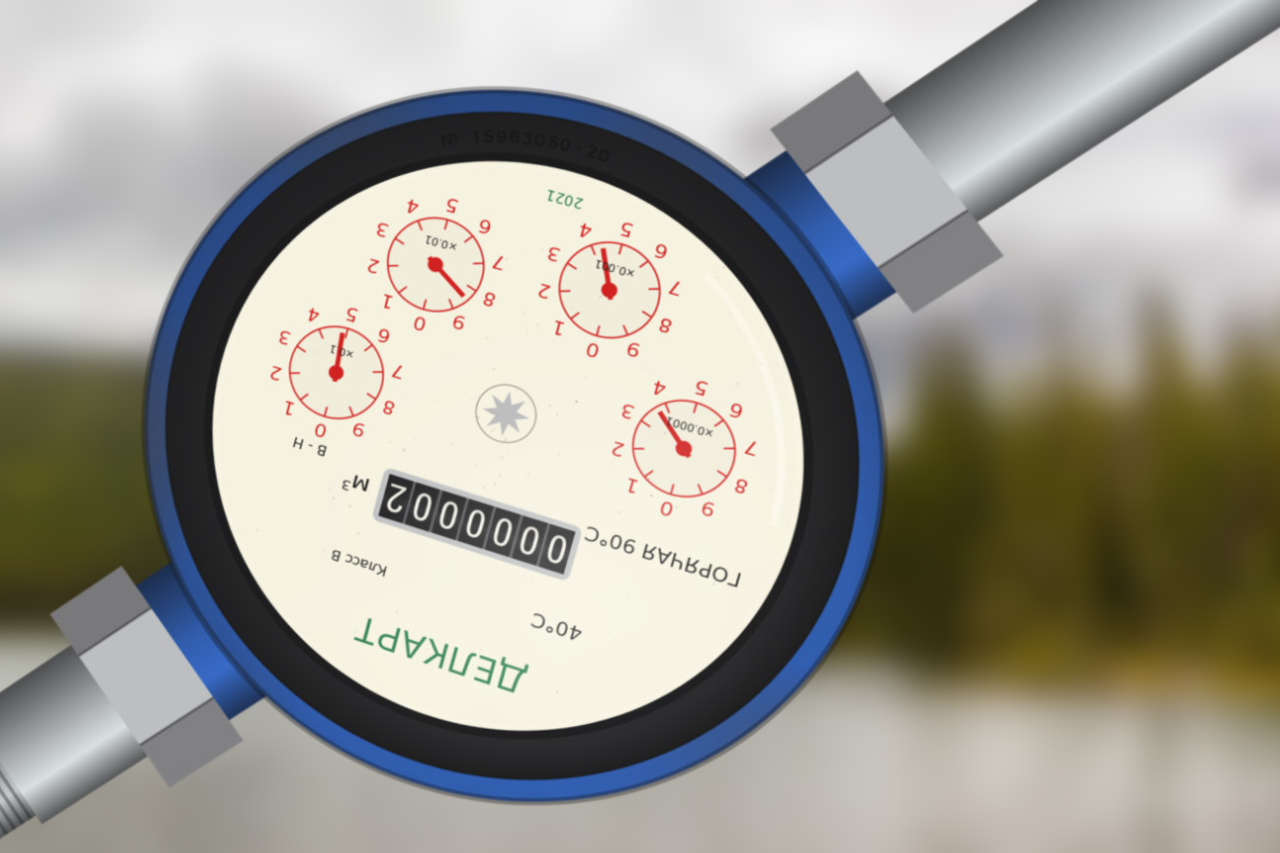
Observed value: m³ 2.4843
